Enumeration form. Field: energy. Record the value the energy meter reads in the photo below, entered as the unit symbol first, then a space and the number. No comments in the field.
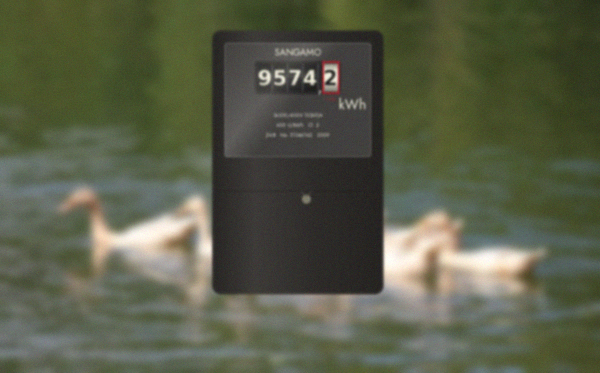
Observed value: kWh 9574.2
